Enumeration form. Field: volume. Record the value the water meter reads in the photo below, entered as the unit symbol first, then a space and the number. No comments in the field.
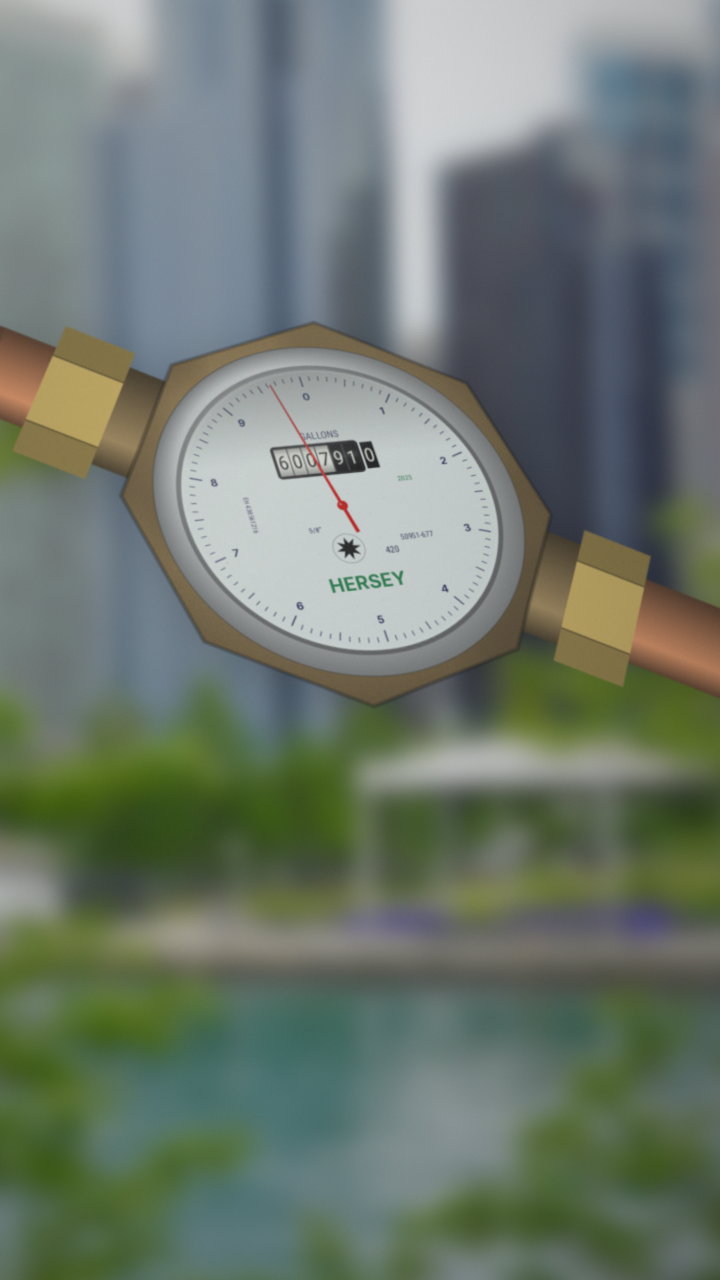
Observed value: gal 6007909.6
